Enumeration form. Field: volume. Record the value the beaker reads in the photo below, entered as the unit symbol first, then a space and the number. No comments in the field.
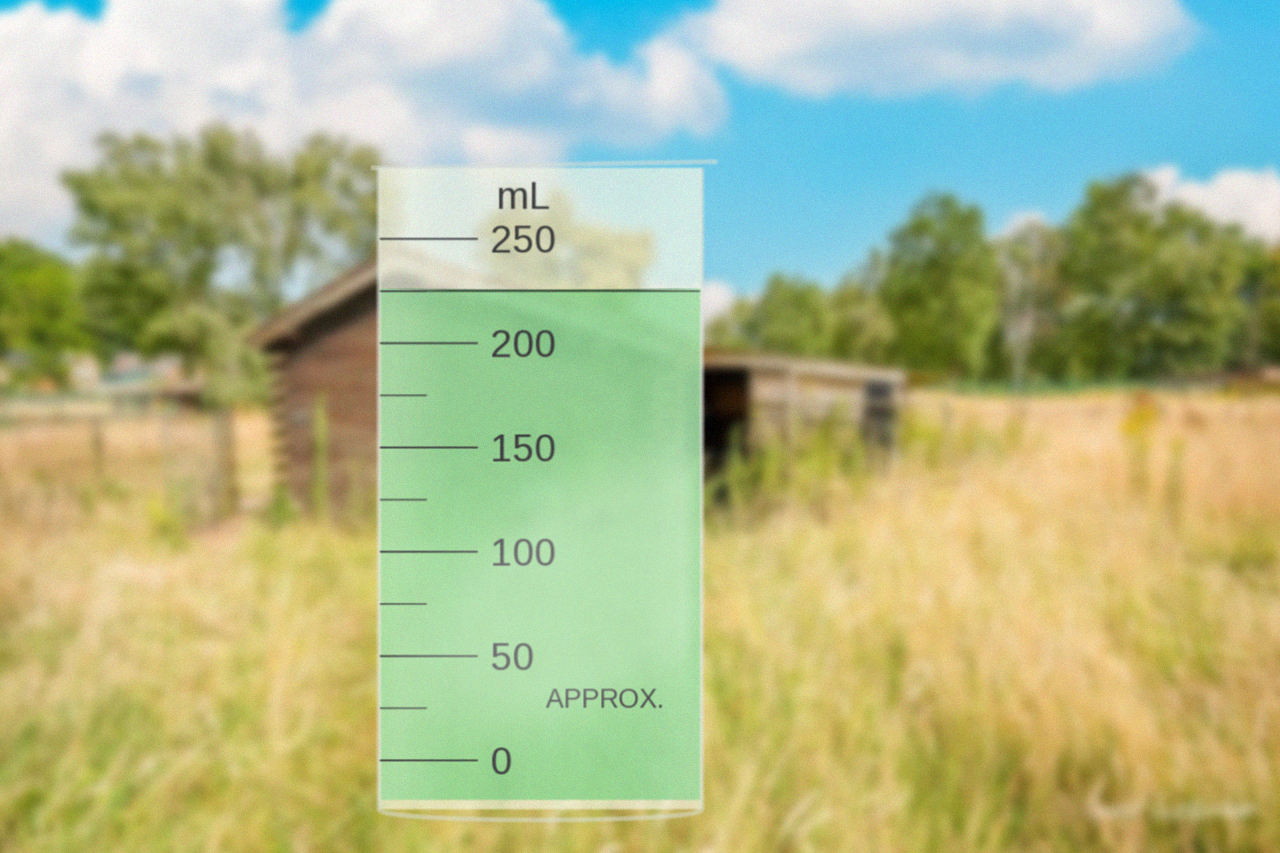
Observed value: mL 225
